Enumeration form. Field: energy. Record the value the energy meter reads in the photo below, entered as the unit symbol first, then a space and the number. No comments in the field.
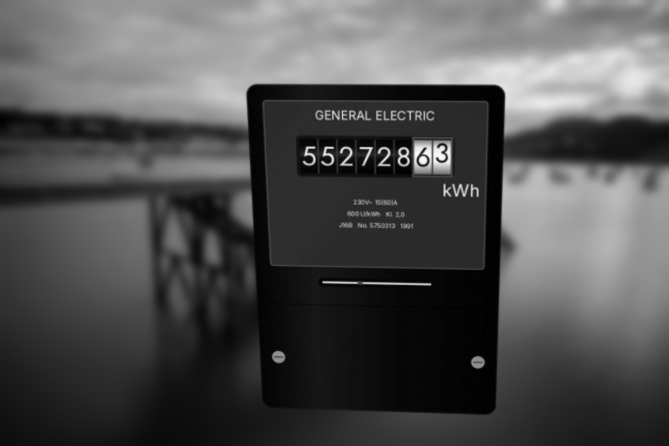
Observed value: kWh 552728.63
